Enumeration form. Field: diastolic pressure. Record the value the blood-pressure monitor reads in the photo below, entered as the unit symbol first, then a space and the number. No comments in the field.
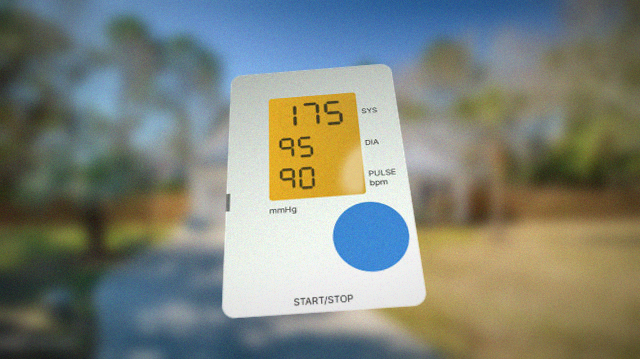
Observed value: mmHg 95
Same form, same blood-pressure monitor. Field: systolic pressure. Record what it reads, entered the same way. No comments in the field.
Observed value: mmHg 175
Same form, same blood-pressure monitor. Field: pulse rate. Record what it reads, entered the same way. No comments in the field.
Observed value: bpm 90
